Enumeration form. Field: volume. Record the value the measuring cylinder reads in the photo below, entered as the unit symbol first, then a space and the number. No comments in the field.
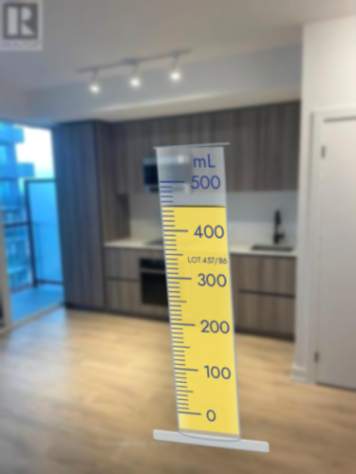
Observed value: mL 450
